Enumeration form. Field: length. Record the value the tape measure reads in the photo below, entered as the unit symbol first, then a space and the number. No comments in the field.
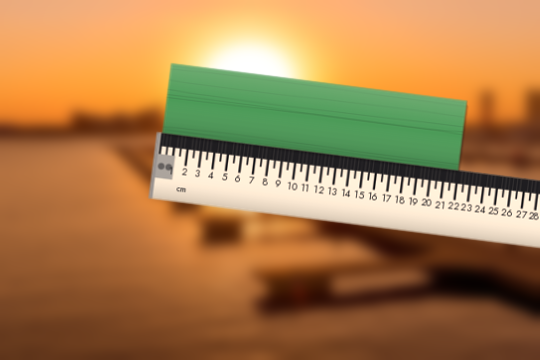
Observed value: cm 22
